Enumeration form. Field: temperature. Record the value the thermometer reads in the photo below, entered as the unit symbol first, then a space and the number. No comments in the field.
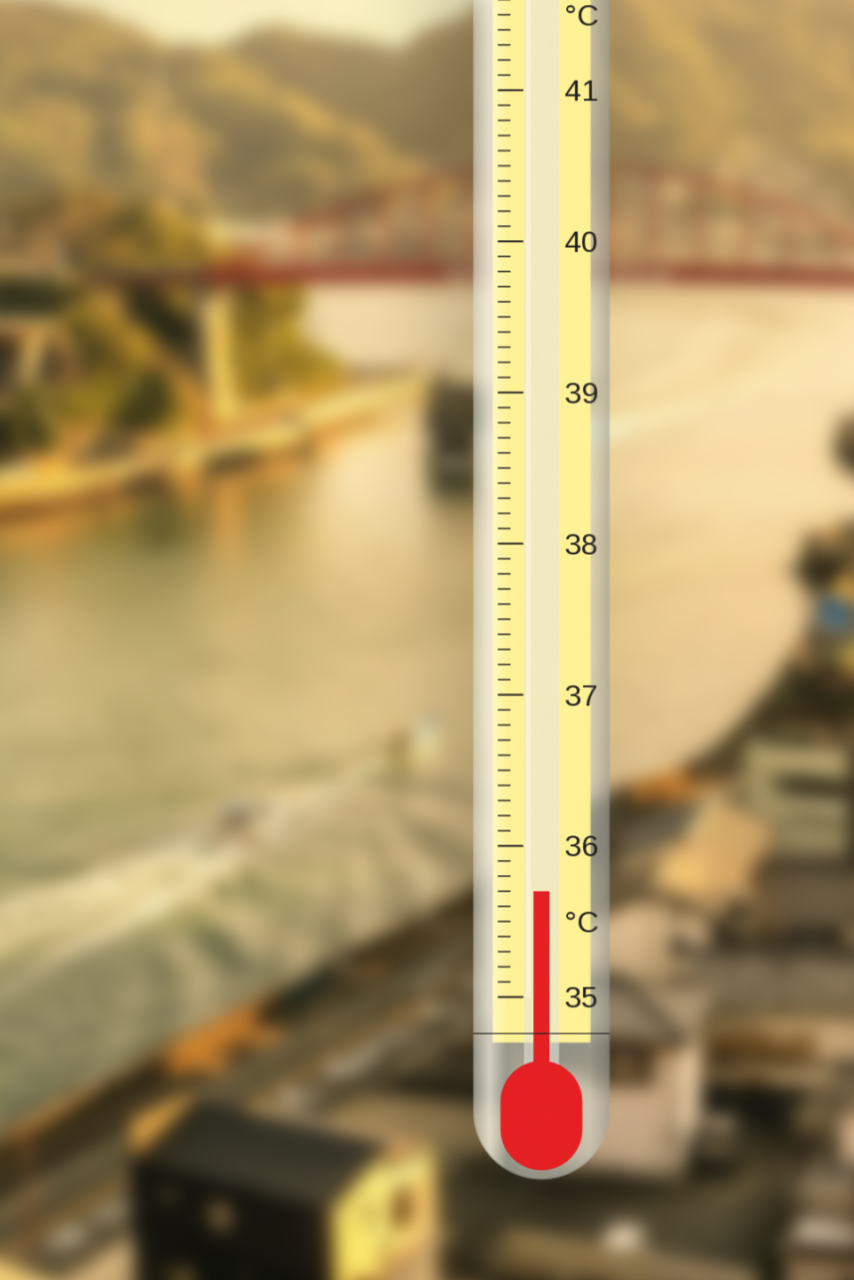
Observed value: °C 35.7
